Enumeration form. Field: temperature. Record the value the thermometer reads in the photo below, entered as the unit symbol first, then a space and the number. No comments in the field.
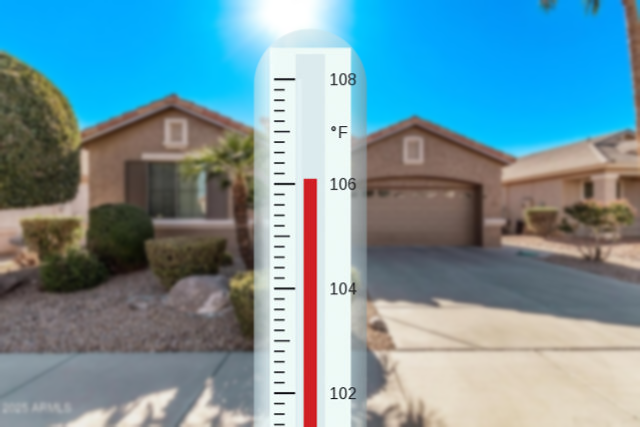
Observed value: °F 106.1
